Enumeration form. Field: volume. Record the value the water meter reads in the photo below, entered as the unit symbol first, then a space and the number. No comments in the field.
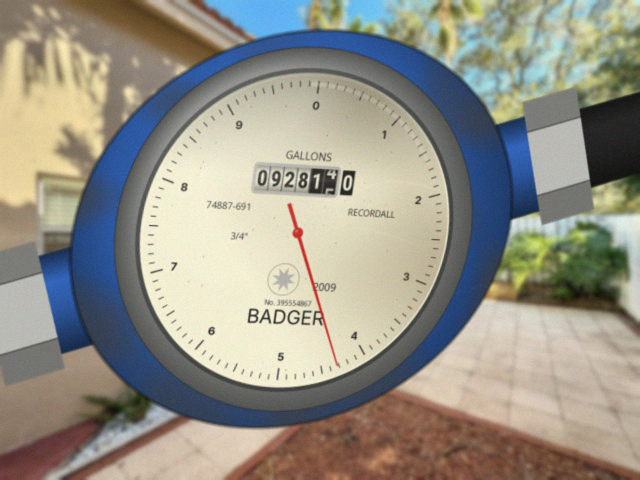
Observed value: gal 928144.3
